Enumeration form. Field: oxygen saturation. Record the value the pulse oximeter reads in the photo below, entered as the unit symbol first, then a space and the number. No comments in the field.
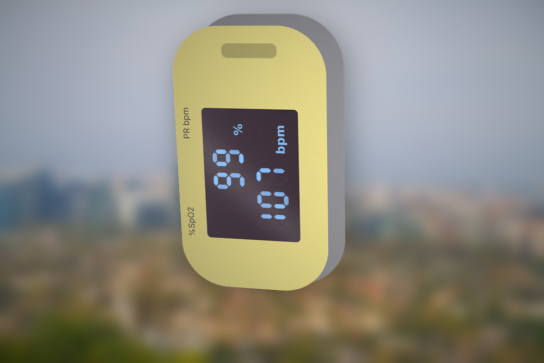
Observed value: % 99
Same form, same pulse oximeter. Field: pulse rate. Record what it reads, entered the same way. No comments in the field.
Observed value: bpm 107
